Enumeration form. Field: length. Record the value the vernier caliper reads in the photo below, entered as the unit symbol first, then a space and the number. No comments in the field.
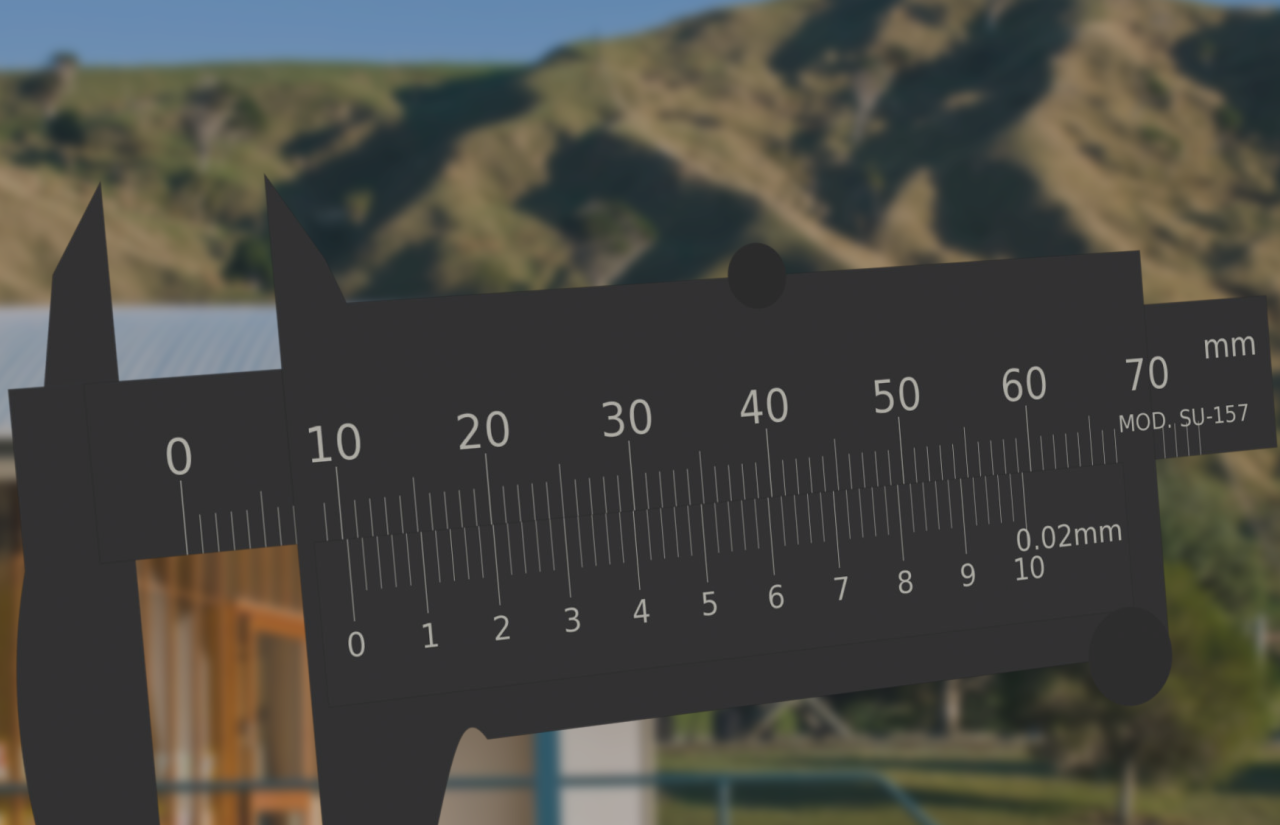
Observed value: mm 10.3
